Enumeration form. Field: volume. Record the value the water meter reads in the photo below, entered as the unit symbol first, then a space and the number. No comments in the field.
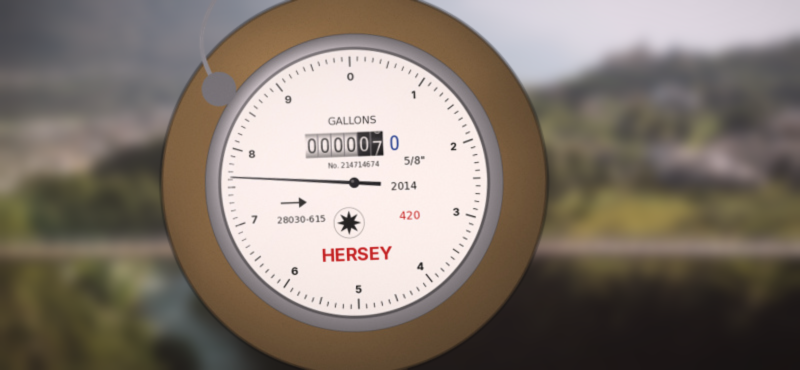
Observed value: gal 67.6
